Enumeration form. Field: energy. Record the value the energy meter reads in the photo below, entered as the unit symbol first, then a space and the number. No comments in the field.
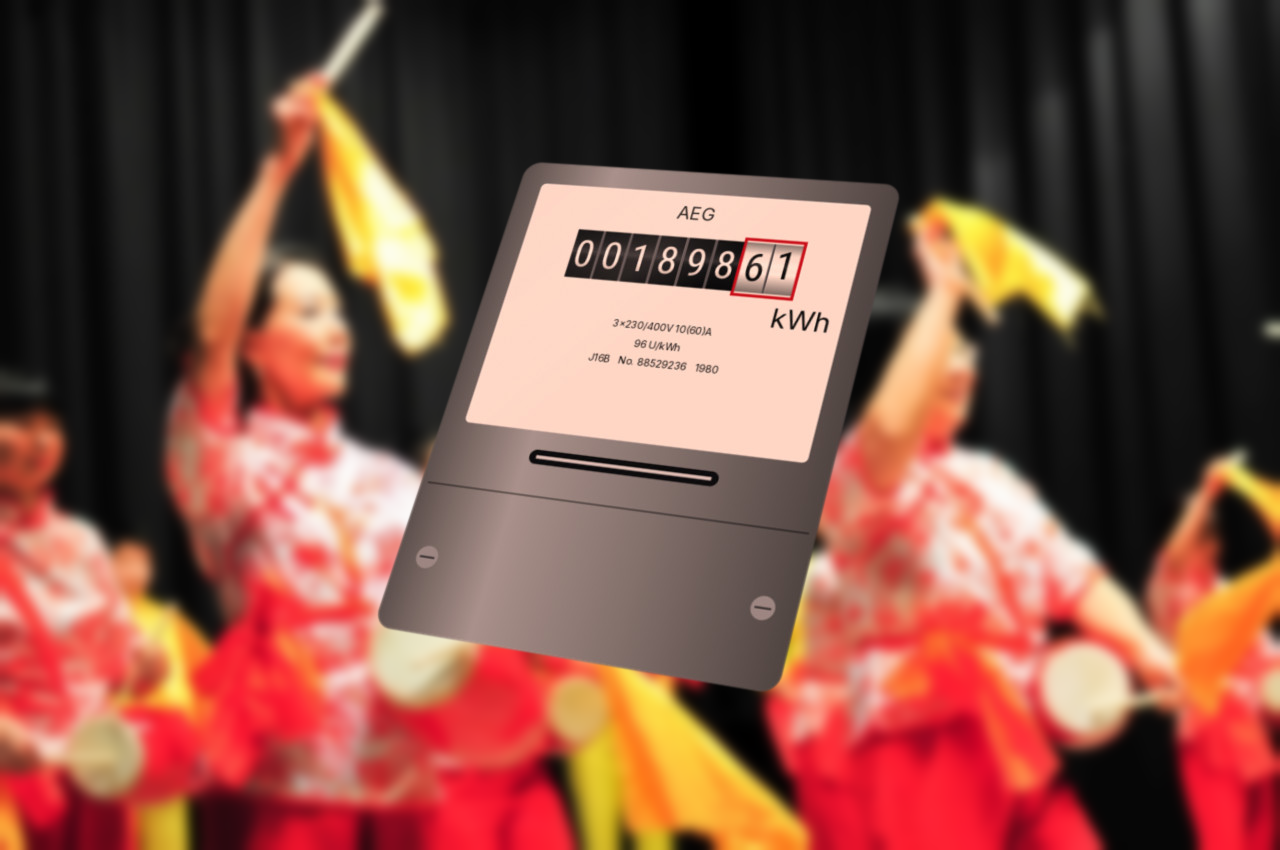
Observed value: kWh 1898.61
